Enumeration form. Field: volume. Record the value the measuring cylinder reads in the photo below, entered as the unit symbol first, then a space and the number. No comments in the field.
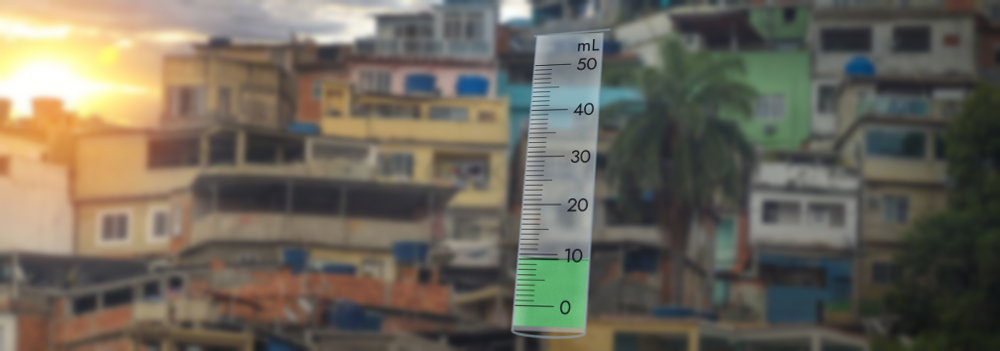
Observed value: mL 9
